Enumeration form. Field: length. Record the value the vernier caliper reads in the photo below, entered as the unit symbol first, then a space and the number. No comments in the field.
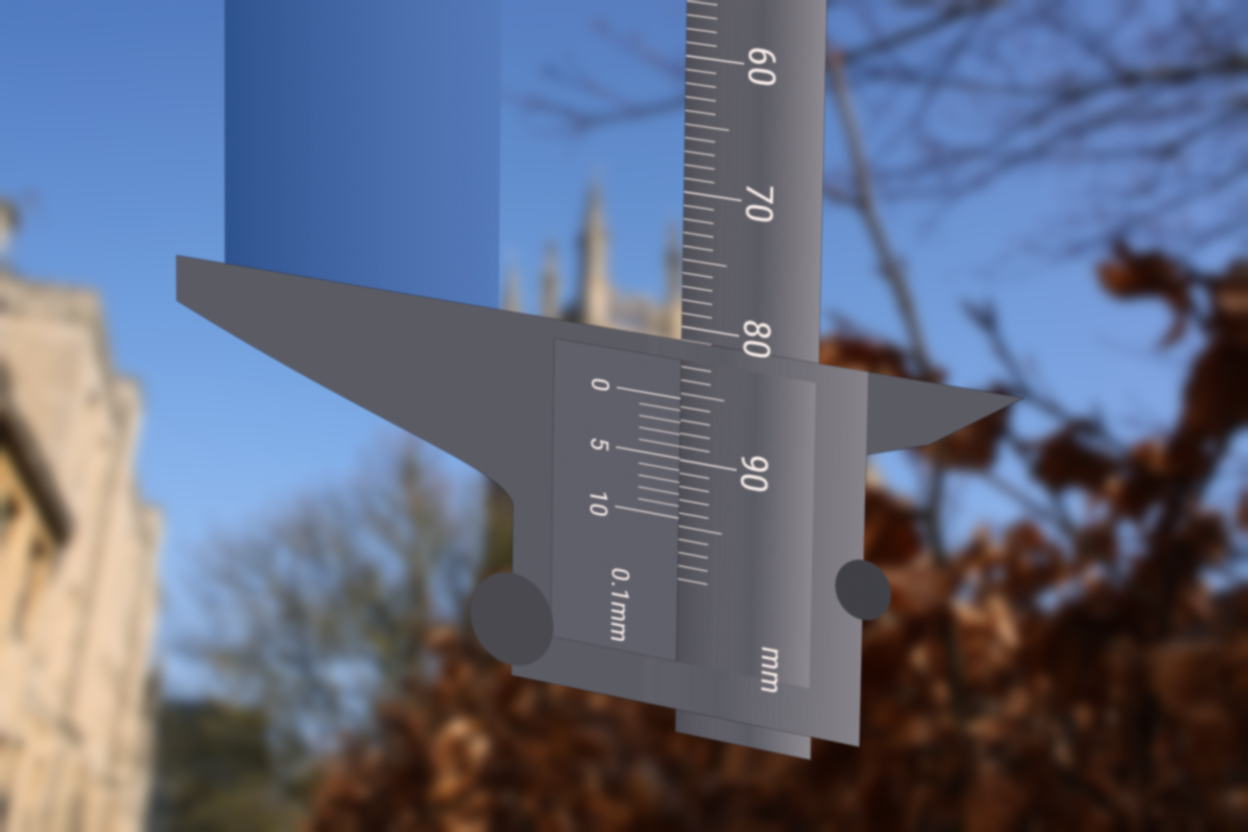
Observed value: mm 85.4
